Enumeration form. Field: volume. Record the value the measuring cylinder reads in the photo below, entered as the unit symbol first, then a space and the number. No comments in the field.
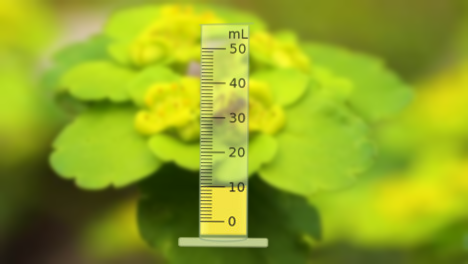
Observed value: mL 10
